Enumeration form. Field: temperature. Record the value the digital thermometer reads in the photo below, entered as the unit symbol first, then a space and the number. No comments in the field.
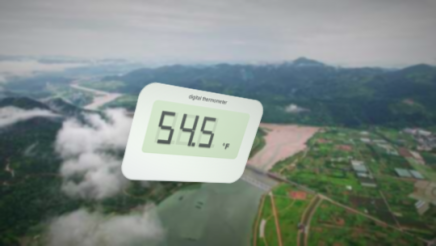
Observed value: °F 54.5
